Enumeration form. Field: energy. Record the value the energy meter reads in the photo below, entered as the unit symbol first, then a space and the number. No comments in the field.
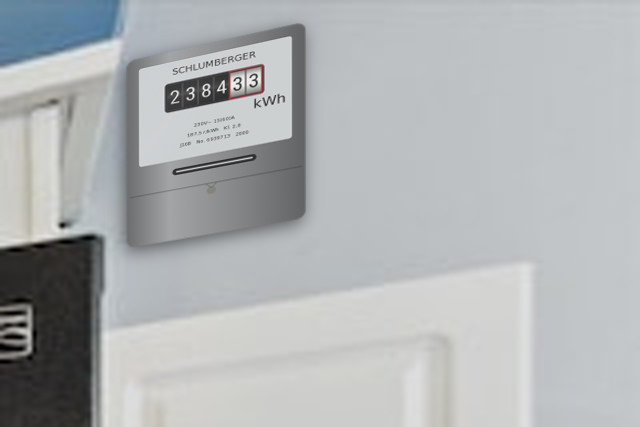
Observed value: kWh 2384.33
